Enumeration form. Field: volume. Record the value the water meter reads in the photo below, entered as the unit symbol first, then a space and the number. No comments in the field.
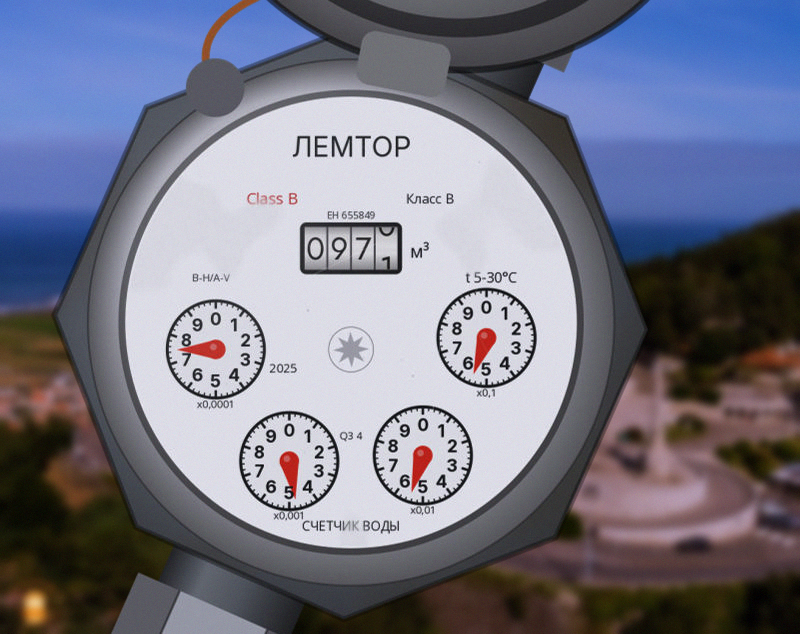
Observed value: m³ 970.5547
